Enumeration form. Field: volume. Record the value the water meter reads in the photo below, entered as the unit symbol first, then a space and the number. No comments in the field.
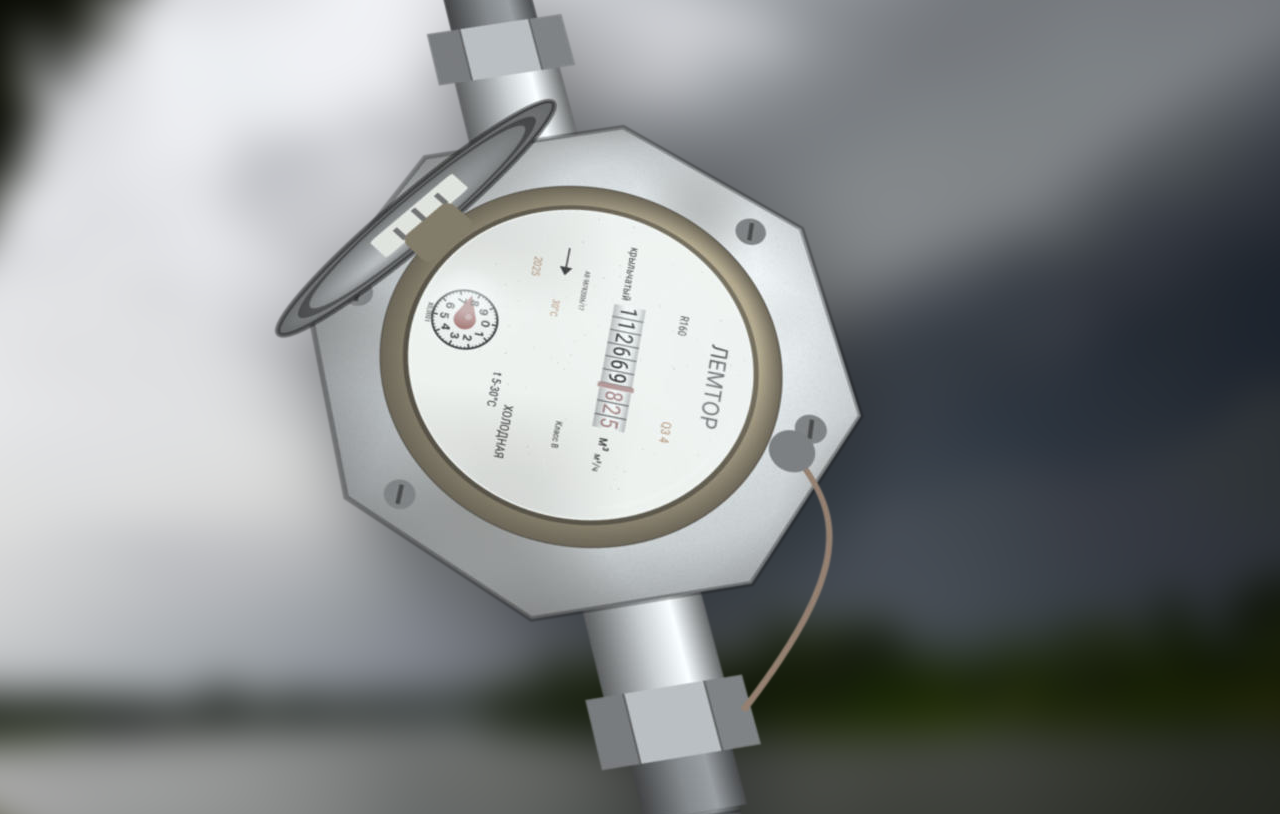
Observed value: m³ 112669.8257
